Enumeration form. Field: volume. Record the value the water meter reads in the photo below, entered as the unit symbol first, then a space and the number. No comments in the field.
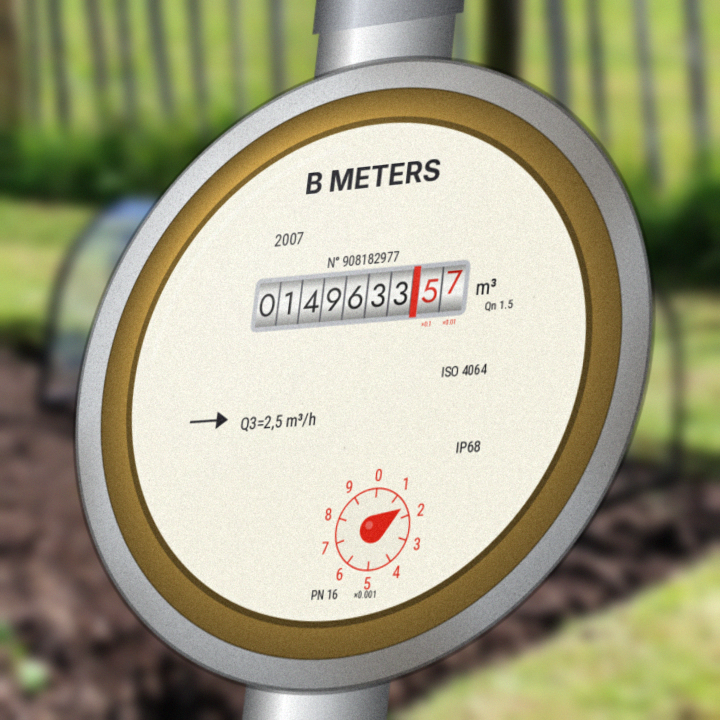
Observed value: m³ 149633.571
